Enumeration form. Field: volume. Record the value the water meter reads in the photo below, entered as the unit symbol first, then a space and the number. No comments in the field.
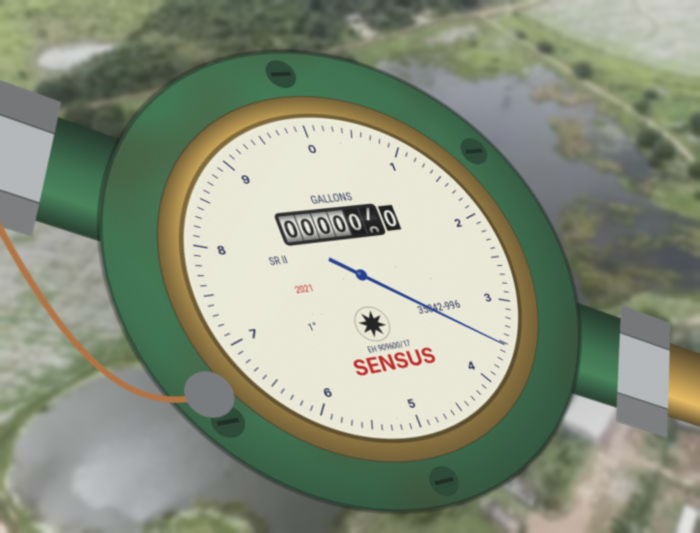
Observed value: gal 73.5
